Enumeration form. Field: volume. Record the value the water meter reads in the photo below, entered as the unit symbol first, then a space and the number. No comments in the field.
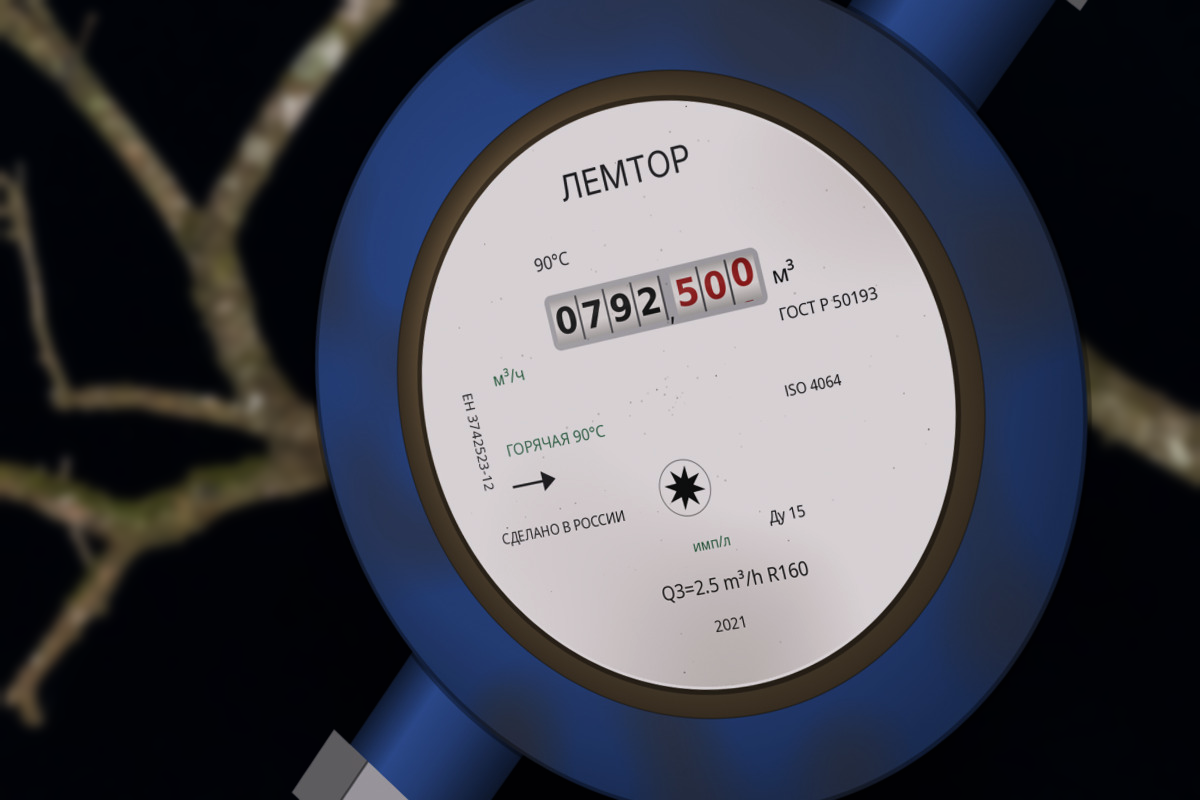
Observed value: m³ 792.500
